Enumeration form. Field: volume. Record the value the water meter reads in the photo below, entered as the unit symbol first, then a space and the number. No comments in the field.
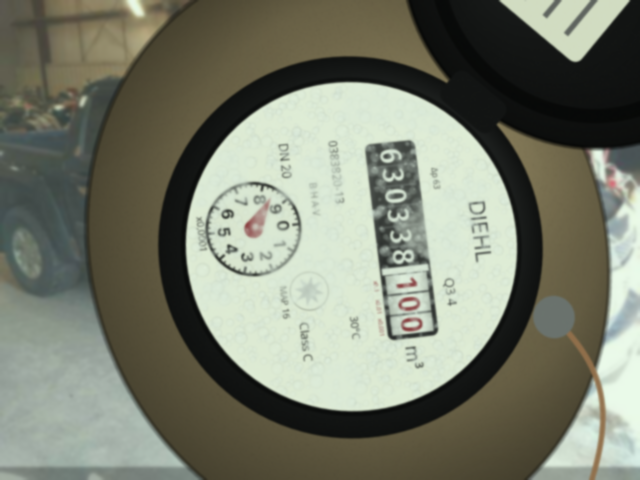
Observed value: m³ 630338.1008
